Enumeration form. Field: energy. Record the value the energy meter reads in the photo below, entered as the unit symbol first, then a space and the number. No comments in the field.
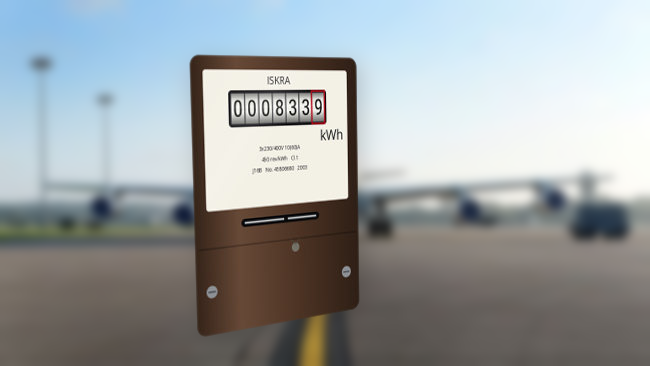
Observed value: kWh 833.9
